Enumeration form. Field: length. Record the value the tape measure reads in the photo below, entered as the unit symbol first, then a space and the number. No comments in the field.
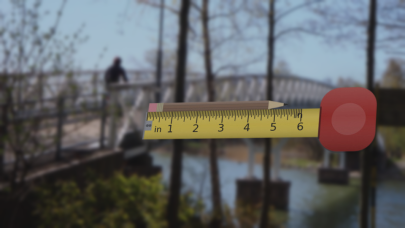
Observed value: in 5.5
